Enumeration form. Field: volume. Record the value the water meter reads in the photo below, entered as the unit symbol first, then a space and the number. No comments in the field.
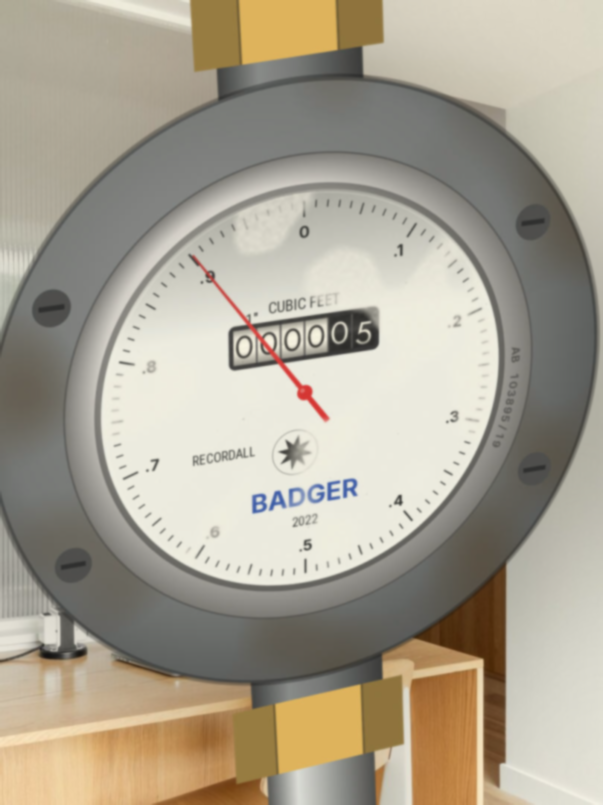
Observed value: ft³ 4.90
